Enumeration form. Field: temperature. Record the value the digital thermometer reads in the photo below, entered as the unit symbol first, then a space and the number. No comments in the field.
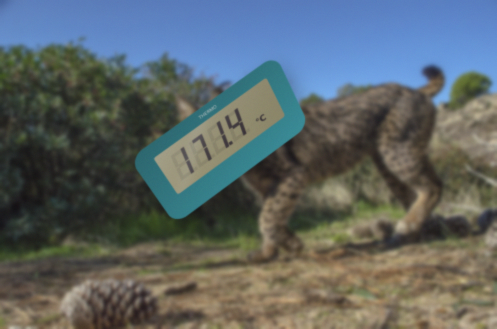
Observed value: °C 171.4
